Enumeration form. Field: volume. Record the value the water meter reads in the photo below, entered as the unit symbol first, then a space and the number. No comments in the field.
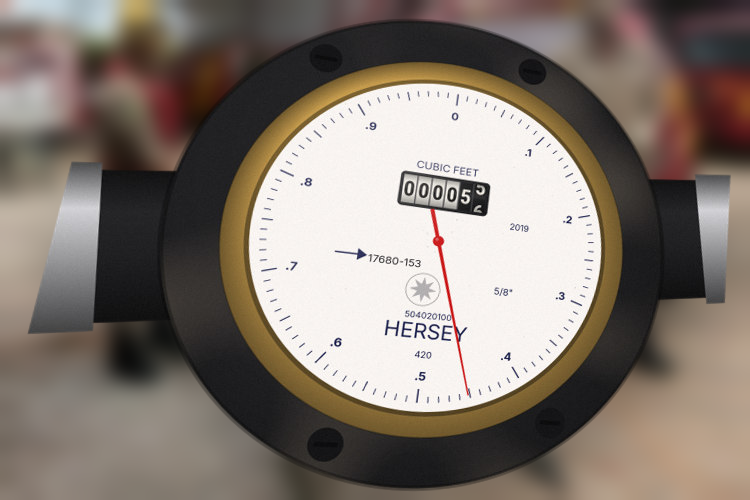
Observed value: ft³ 55.45
